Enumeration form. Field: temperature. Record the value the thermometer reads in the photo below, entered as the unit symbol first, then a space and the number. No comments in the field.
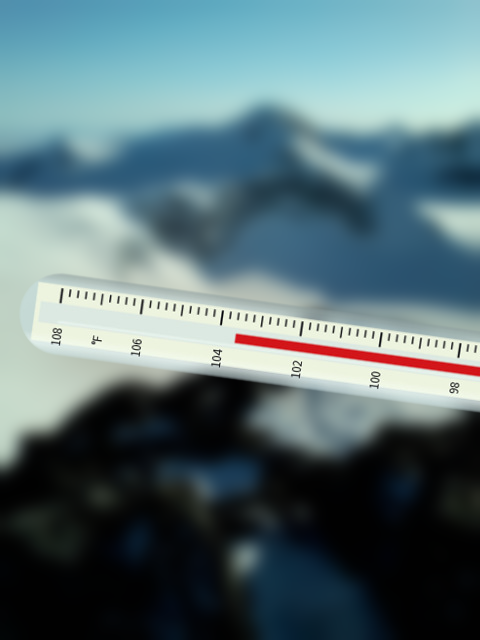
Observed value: °F 103.6
